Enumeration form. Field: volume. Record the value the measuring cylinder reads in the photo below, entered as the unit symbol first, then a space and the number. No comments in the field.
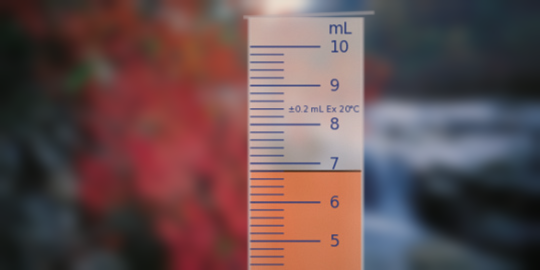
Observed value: mL 6.8
